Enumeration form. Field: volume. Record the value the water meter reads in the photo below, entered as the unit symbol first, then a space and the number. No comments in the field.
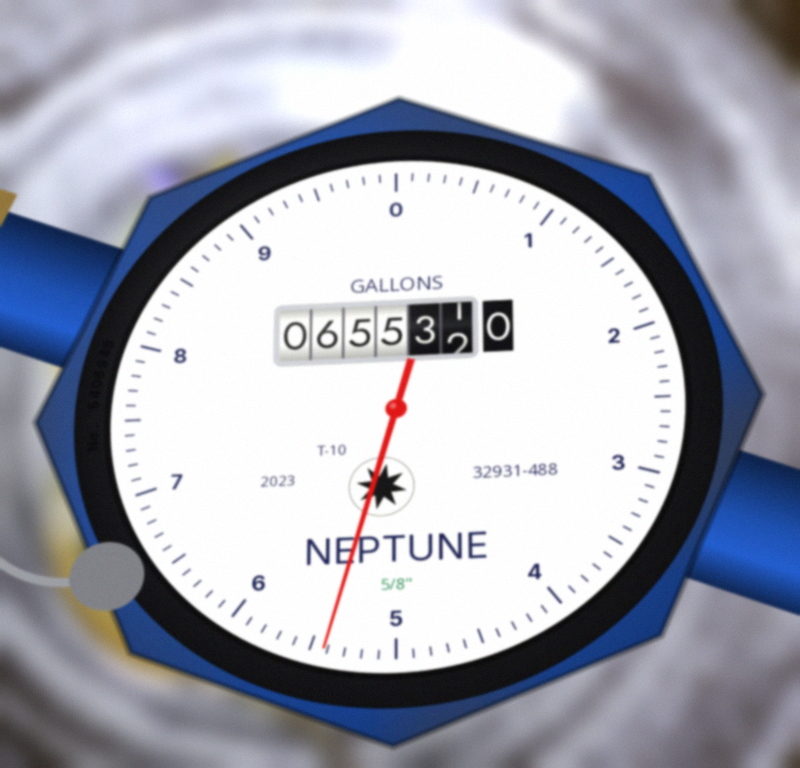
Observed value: gal 655315.4
